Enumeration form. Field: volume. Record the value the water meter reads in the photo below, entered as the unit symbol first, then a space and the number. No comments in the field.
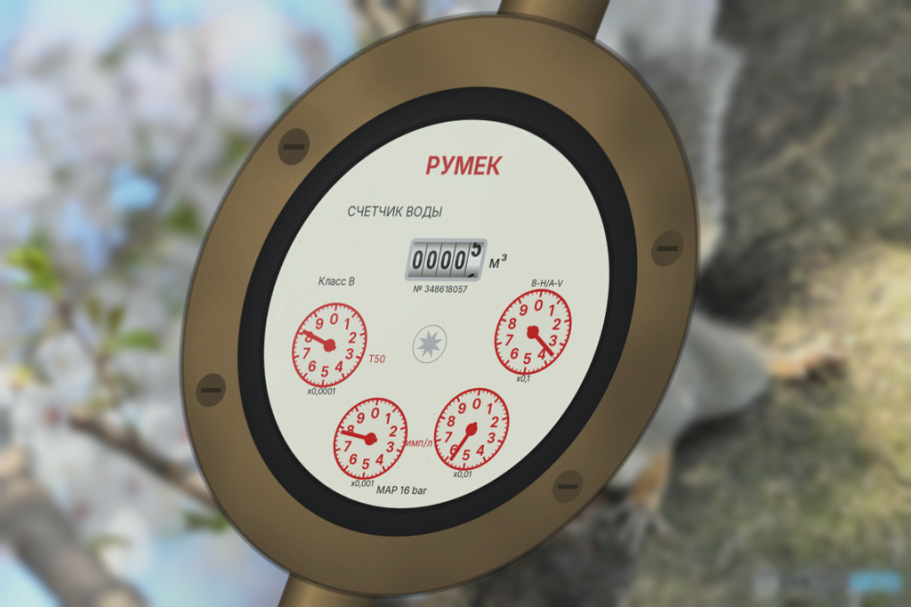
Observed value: m³ 5.3578
